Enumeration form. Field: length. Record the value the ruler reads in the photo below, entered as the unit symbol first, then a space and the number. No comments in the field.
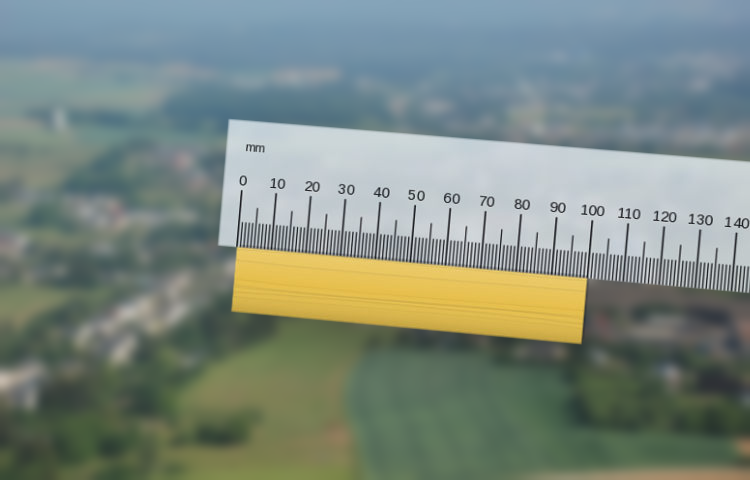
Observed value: mm 100
